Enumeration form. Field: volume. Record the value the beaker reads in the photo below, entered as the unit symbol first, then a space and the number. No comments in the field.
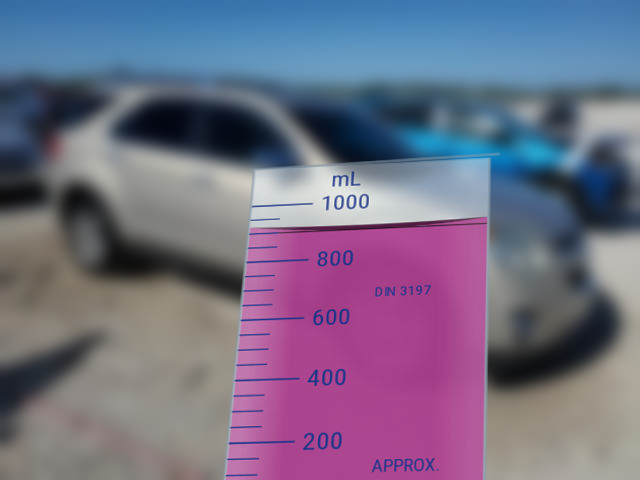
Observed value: mL 900
